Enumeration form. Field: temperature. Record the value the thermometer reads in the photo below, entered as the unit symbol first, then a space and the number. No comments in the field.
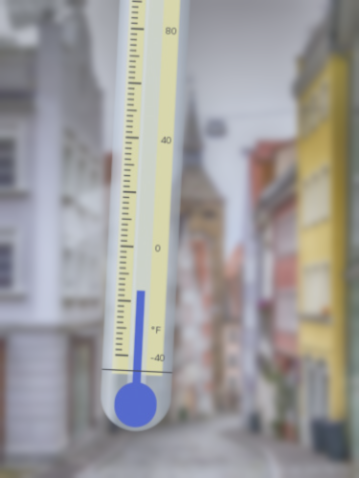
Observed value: °F -16
